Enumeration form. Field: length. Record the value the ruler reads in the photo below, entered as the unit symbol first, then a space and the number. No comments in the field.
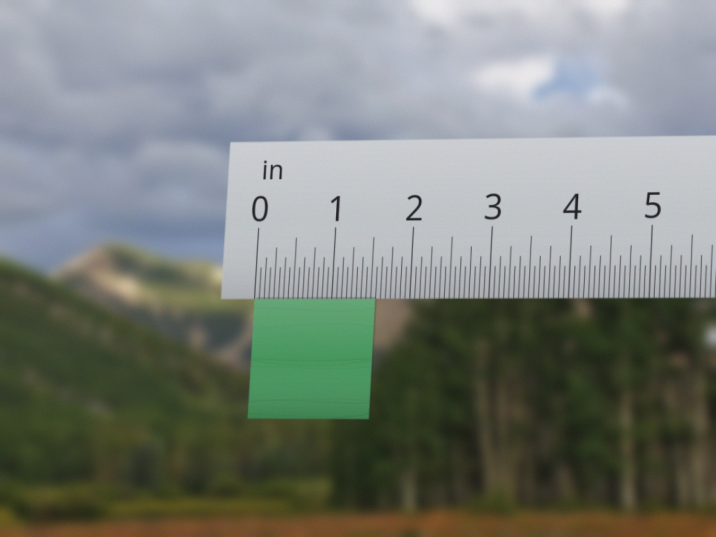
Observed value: in 1.5625
